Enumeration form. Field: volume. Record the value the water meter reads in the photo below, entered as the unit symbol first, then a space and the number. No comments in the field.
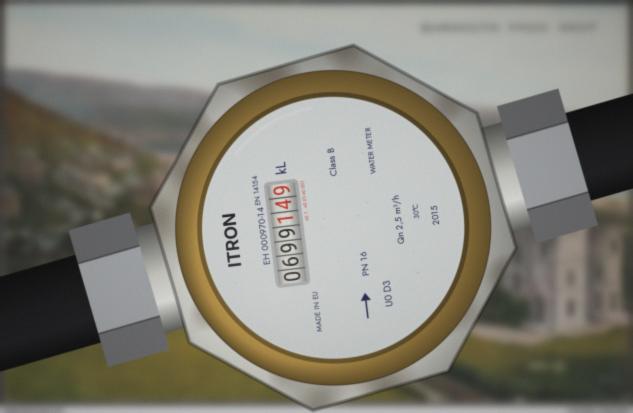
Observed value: kL 699.149
